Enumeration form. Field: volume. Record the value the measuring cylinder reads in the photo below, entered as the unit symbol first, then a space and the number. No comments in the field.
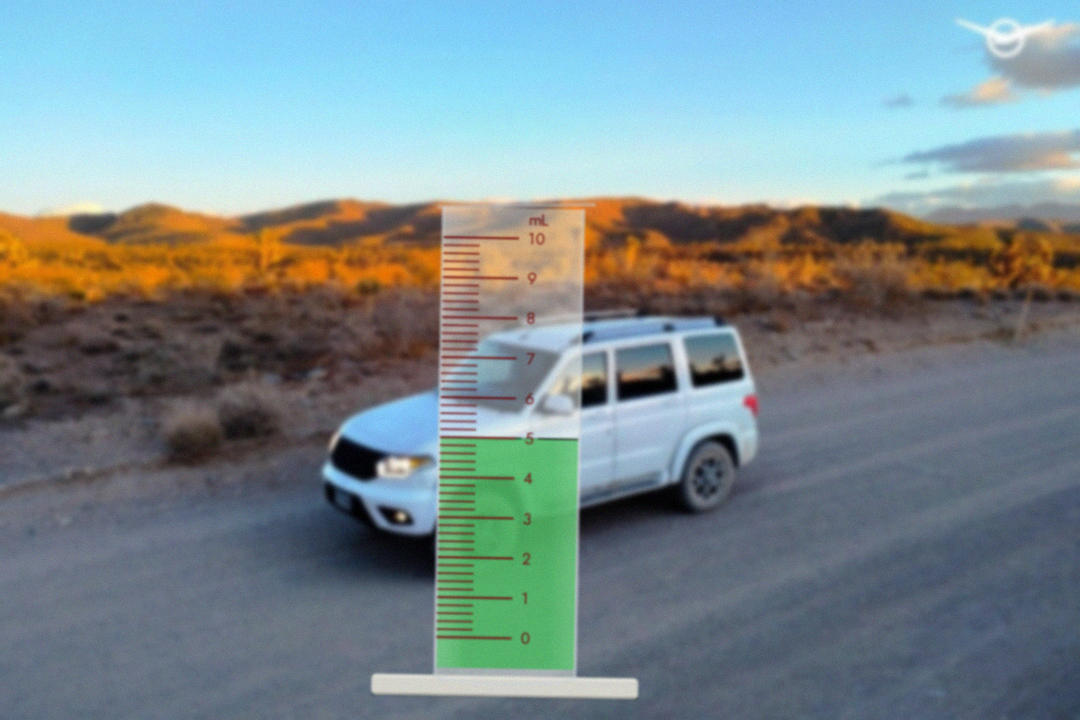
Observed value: mL 5
